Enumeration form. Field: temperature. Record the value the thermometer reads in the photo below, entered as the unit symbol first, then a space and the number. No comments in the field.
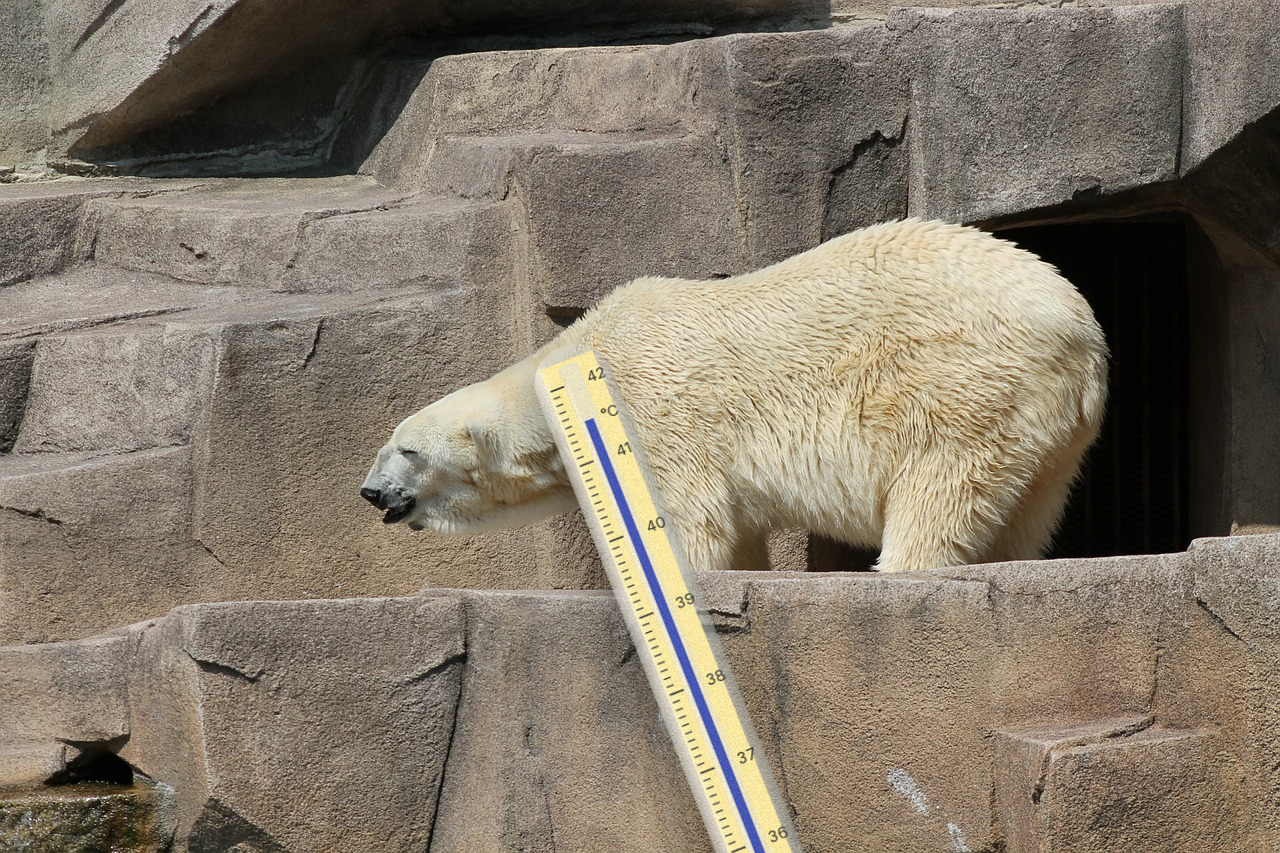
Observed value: °C 41.5
